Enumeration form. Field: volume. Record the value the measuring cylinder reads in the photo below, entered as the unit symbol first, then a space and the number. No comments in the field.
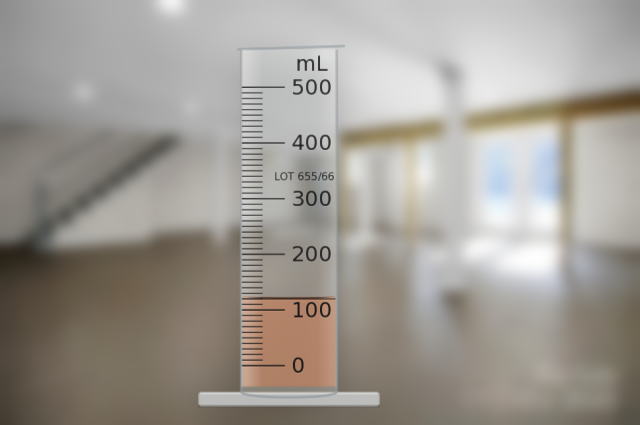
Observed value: mL 120
